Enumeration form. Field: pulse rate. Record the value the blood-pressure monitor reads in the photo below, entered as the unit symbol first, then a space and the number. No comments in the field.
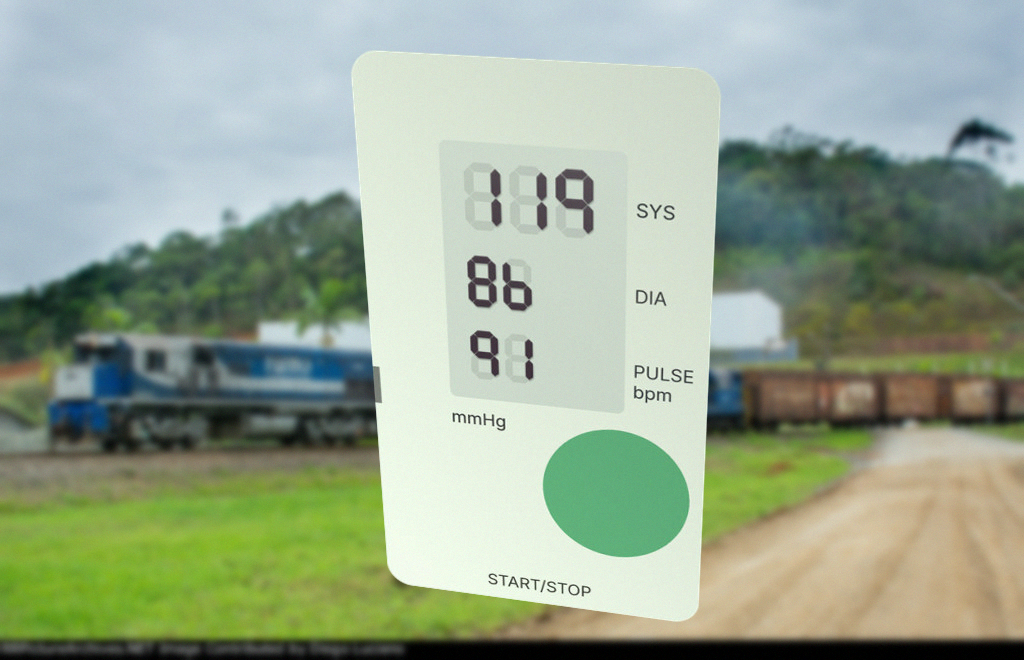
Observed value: bpm 91
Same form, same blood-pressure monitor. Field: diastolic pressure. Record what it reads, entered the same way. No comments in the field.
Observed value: mmHg 86
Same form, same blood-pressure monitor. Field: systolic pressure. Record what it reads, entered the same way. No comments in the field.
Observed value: mmHg 119
